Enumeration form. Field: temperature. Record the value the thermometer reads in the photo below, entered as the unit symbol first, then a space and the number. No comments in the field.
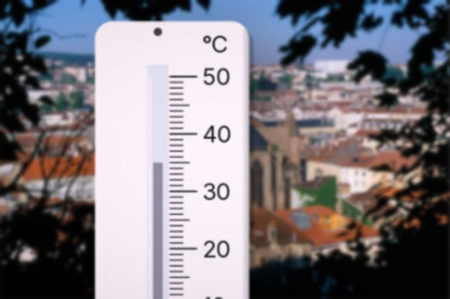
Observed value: °C 35
